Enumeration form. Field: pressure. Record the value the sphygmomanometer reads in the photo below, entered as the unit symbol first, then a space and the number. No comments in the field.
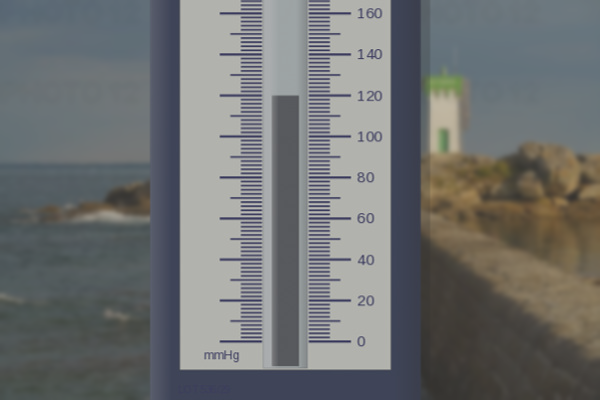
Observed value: mmHg 120
